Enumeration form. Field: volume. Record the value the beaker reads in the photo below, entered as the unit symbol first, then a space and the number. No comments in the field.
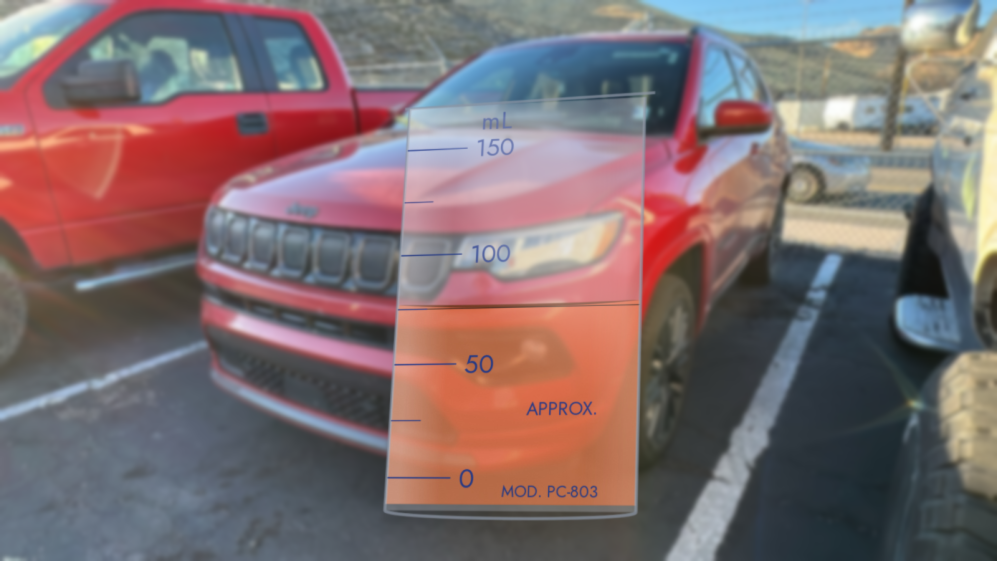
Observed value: mL 75
